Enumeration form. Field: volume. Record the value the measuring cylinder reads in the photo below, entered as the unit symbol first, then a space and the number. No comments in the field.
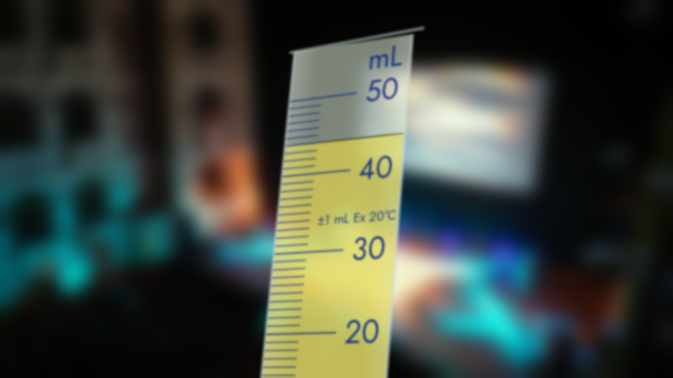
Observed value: mL 44
